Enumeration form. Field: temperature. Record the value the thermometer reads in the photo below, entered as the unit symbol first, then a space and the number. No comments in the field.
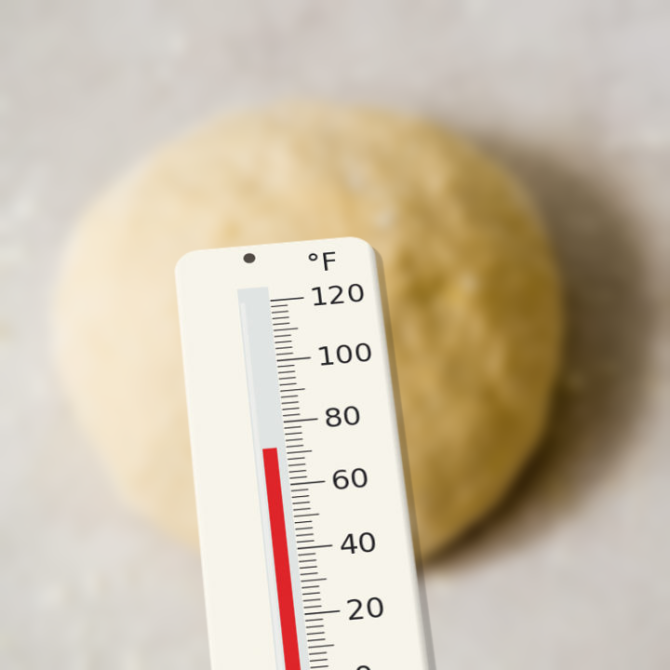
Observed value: °F 72
